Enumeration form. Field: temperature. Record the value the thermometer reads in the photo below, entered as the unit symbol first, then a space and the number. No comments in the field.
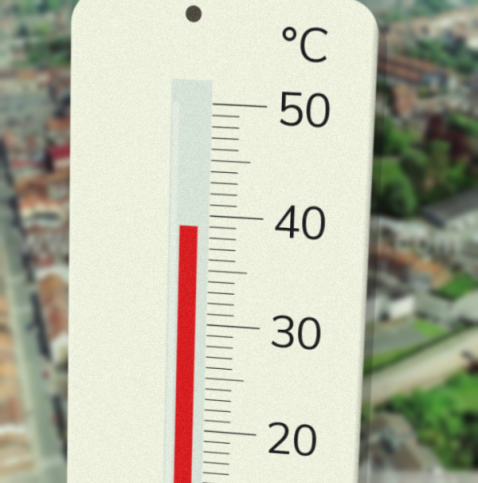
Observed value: °C 39
